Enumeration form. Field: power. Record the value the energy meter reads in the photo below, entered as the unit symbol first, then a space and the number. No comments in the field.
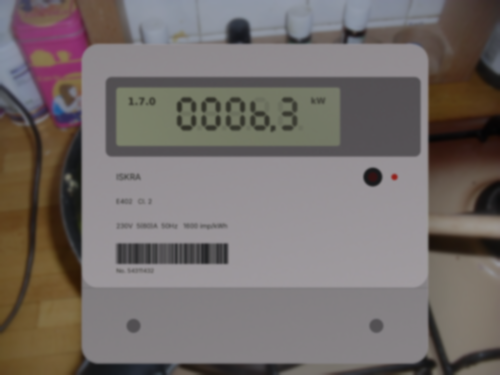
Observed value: kW 6.3
